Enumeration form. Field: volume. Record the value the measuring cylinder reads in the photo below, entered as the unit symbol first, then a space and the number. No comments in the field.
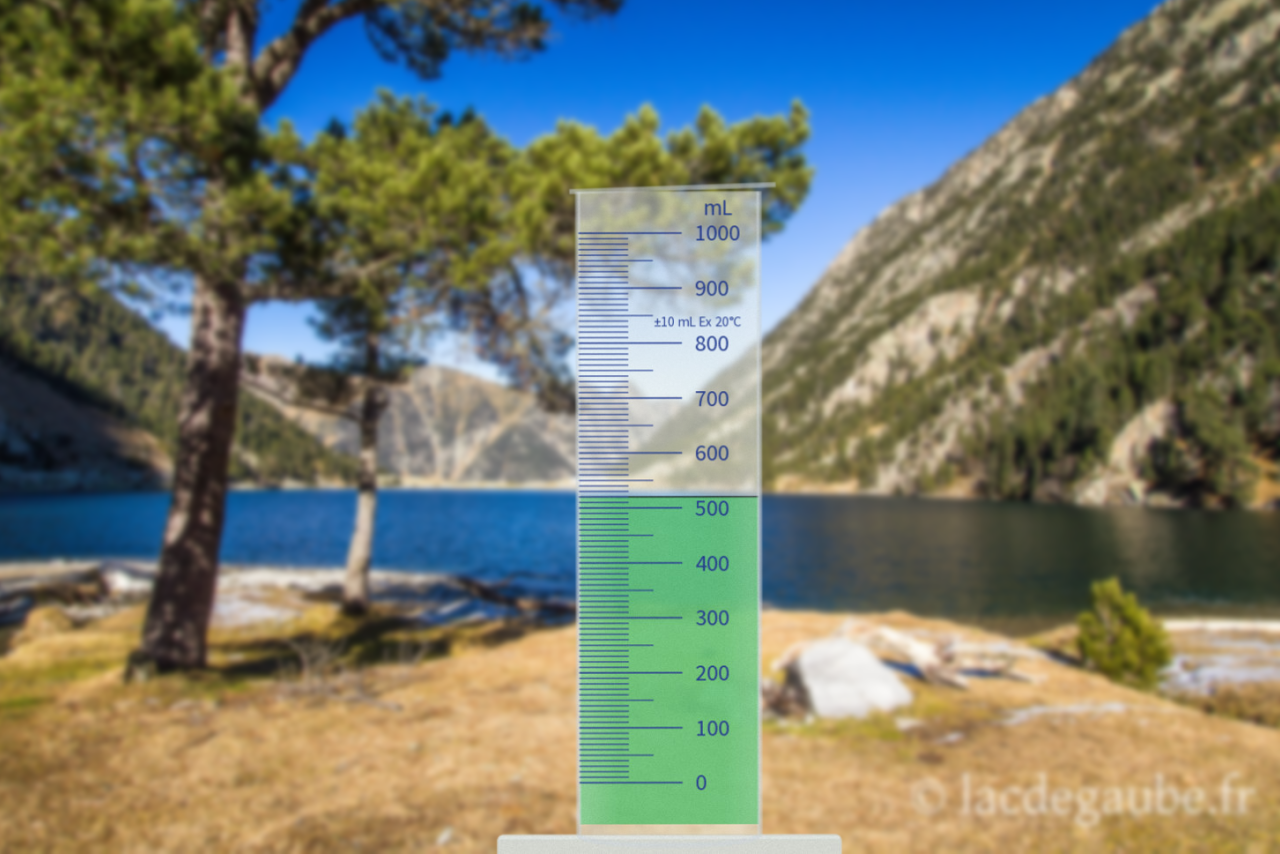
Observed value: mL 520
